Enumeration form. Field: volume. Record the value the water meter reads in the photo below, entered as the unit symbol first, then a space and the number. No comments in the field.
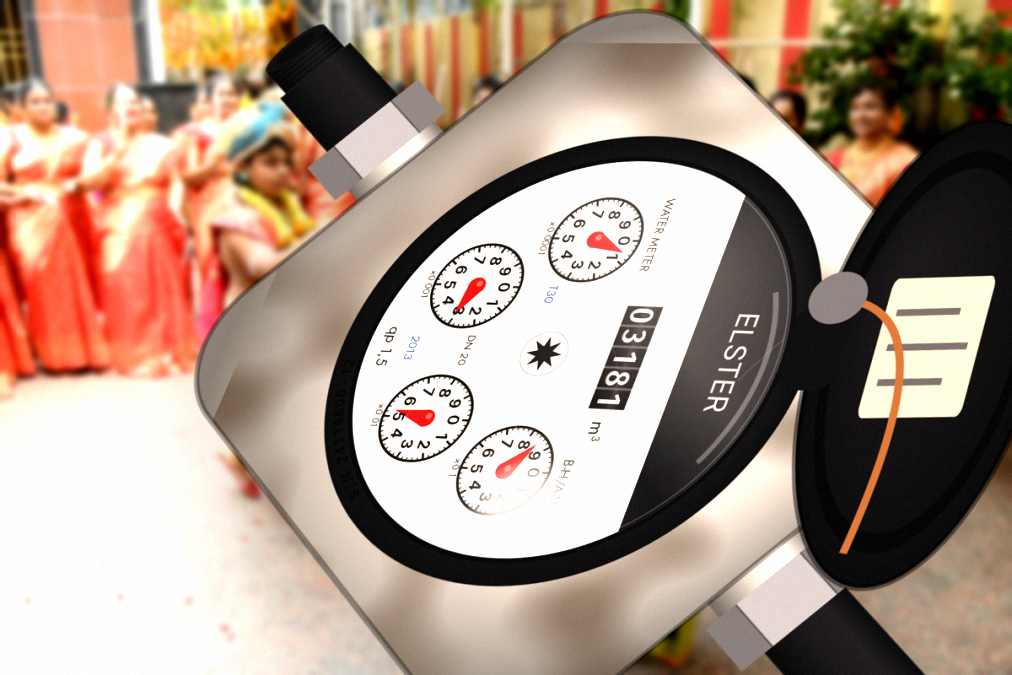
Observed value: m³ 3181.8530
